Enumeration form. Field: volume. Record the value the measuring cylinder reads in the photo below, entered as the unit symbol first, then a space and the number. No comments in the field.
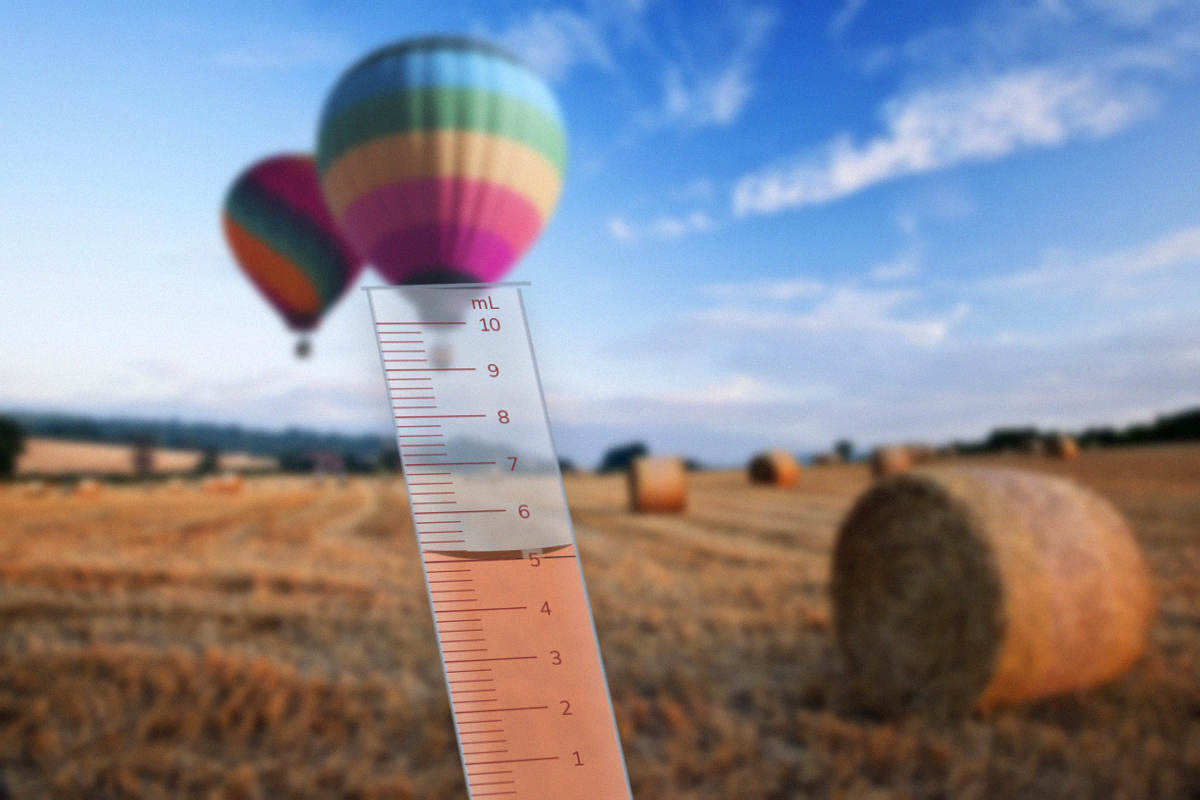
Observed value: mL 5
